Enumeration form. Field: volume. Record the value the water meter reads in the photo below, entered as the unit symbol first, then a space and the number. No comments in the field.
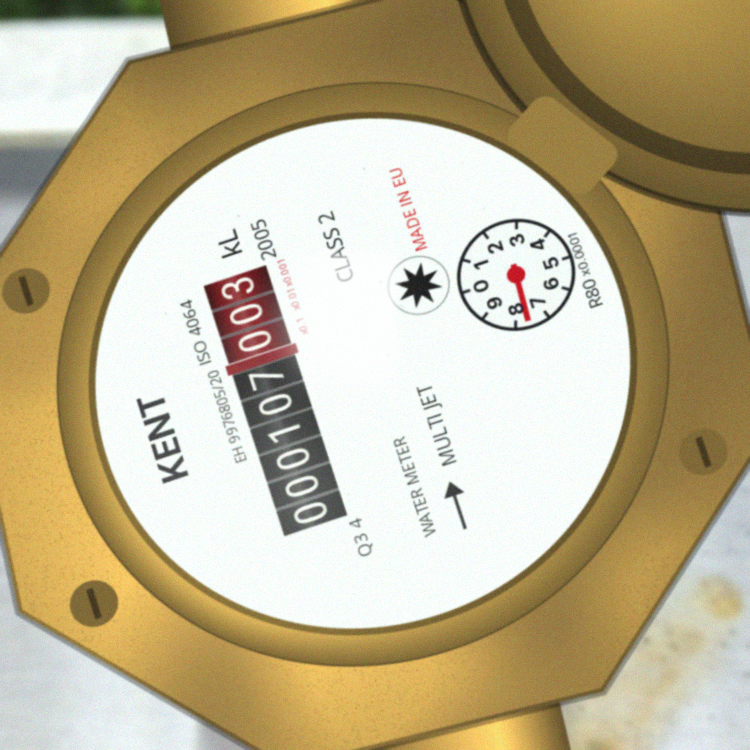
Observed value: kL 107.0037
